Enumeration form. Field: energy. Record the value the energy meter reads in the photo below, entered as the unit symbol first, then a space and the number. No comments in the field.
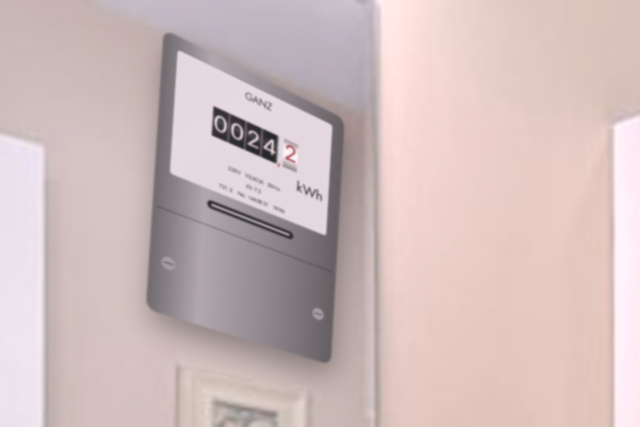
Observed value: kWh 24.2
